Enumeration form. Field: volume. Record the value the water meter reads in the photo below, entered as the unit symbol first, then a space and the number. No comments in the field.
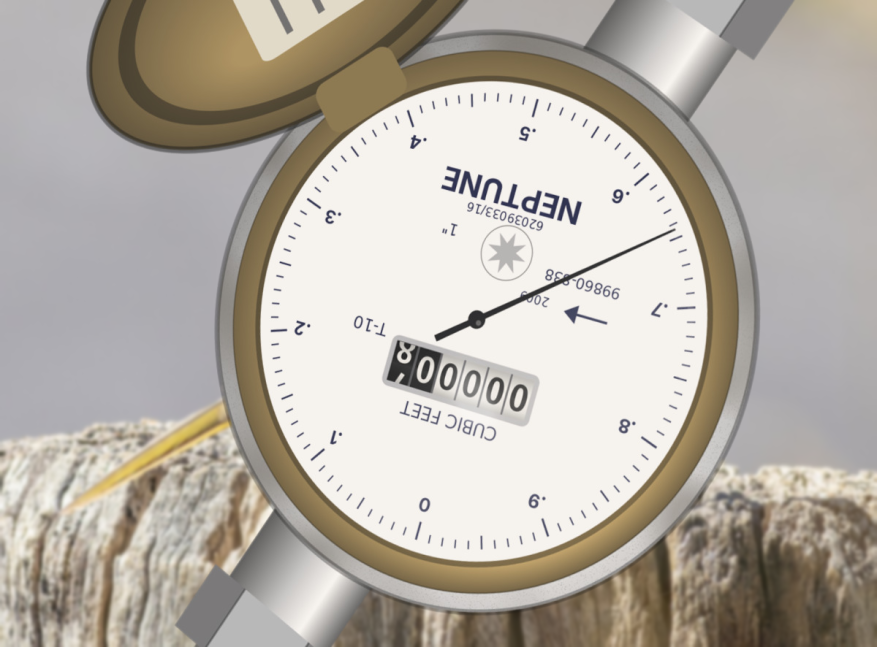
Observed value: ft³ 7.64
